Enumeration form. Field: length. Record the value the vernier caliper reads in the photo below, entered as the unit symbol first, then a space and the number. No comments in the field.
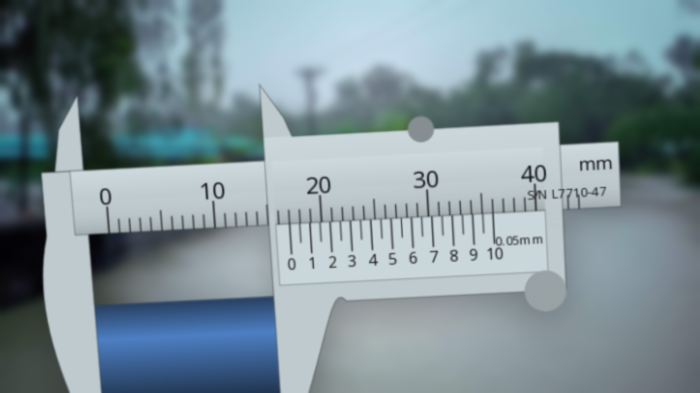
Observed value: mm 17.0
